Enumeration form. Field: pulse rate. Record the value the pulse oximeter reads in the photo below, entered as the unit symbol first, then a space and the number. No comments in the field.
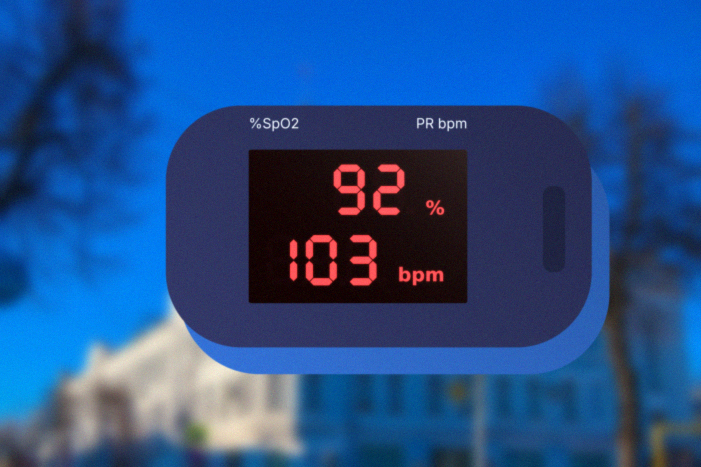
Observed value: bpm 103
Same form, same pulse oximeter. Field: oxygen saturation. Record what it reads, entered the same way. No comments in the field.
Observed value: % 92
